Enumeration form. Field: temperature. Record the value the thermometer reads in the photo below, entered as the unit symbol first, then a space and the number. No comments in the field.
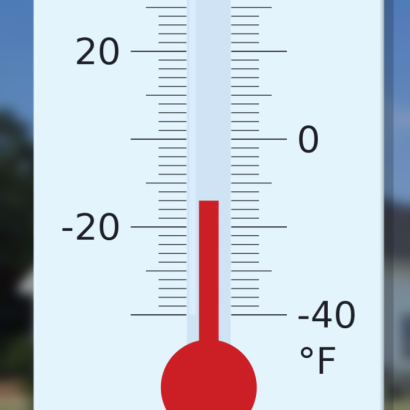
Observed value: °F -14
